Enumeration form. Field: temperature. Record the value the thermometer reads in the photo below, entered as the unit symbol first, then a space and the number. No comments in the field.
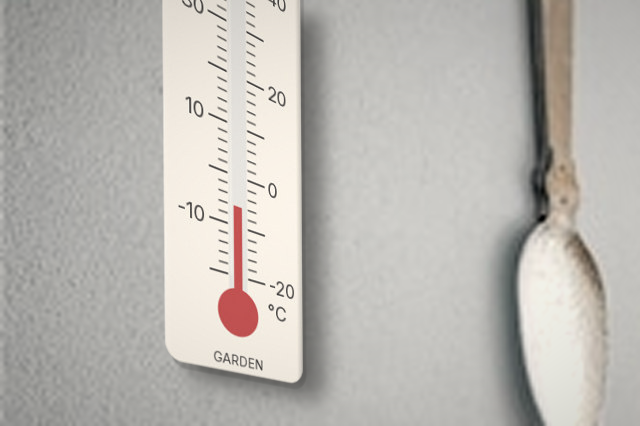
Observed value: °C -6
